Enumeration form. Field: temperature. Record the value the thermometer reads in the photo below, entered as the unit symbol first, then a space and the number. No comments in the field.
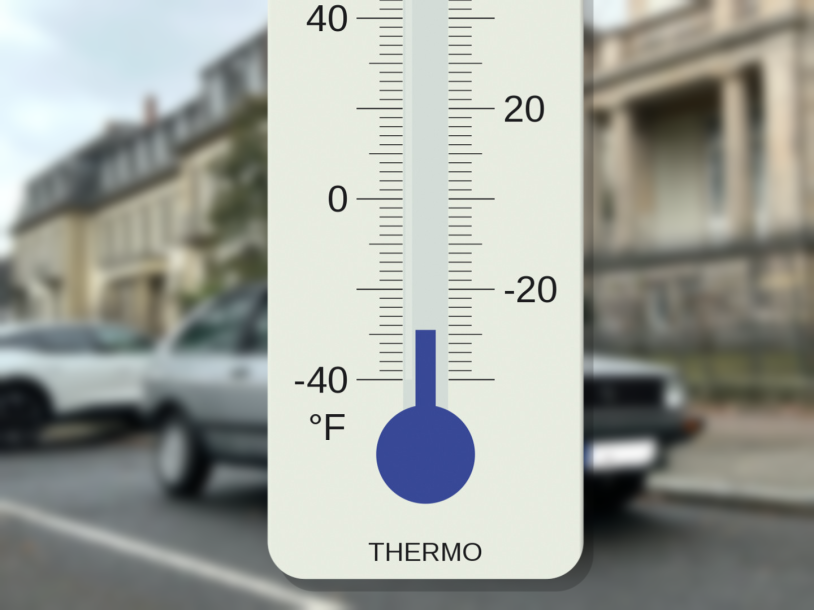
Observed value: °F -29
